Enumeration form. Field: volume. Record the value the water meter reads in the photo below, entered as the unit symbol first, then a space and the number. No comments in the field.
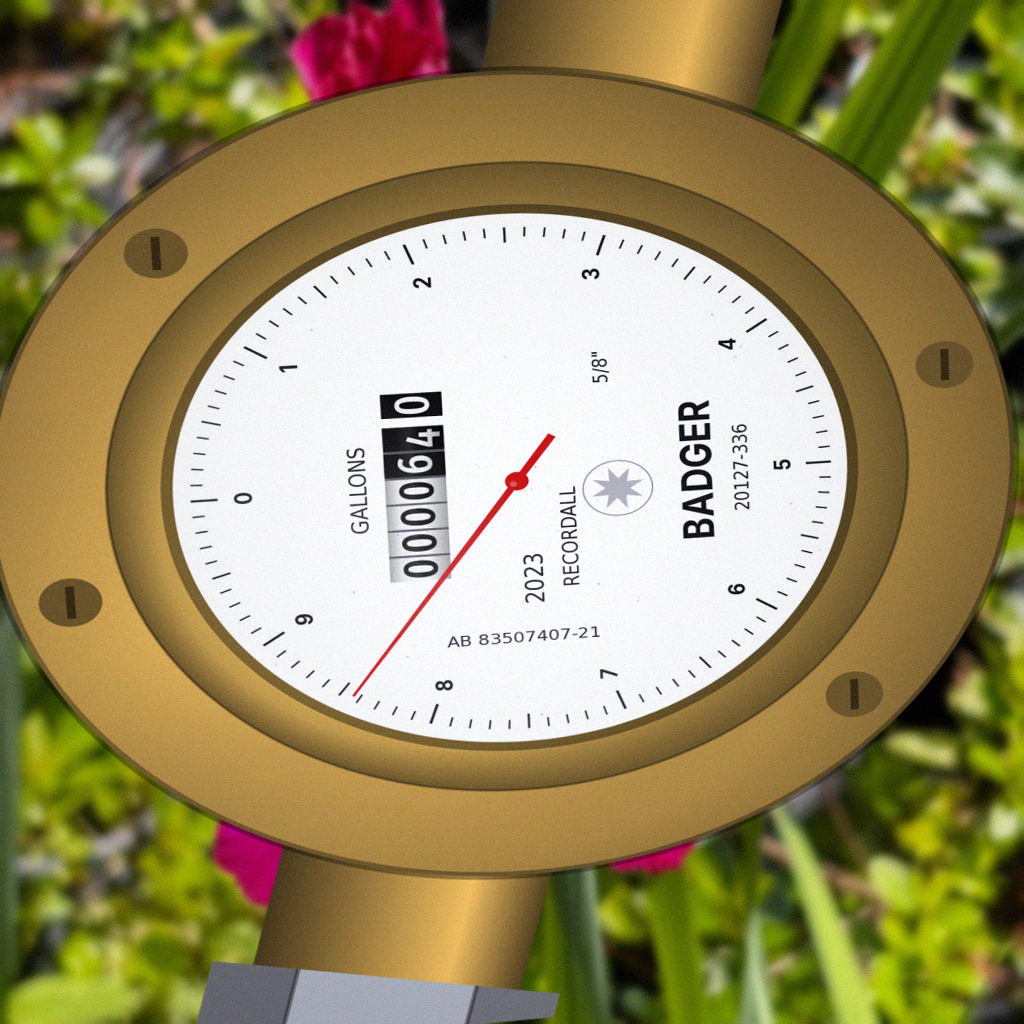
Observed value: gal 638.4
